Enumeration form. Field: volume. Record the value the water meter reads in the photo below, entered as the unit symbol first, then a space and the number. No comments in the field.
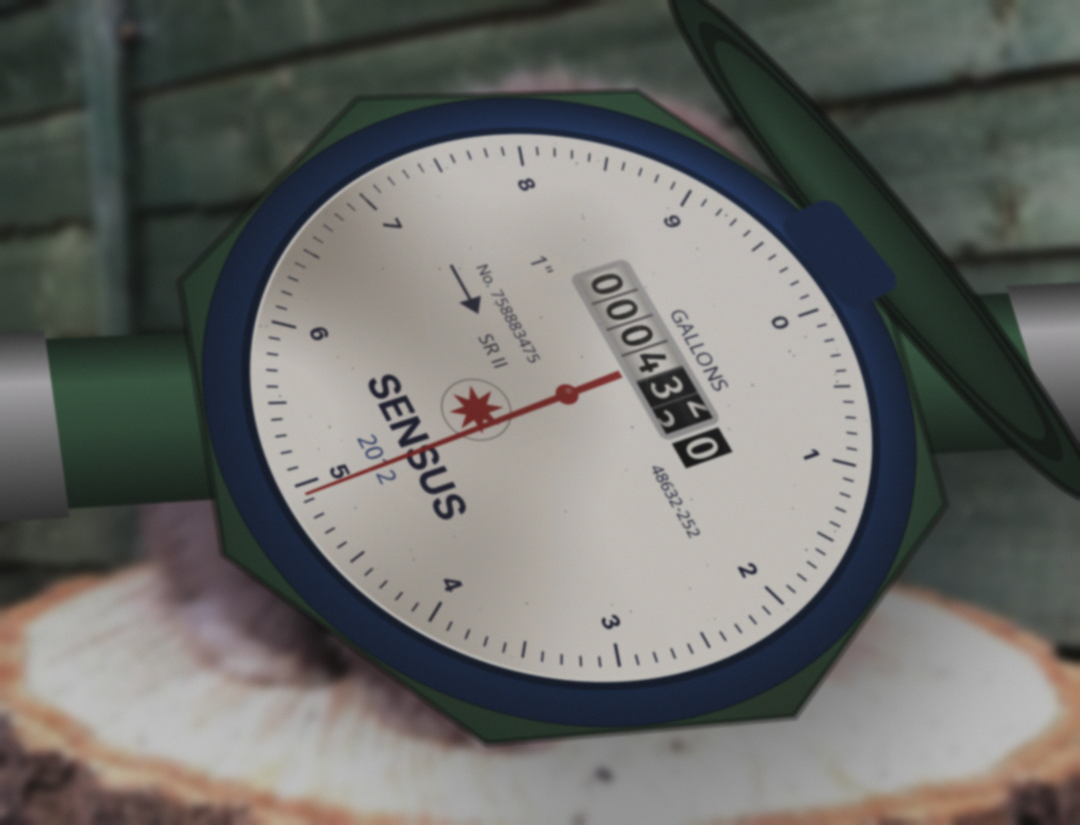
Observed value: gal 4324.9
